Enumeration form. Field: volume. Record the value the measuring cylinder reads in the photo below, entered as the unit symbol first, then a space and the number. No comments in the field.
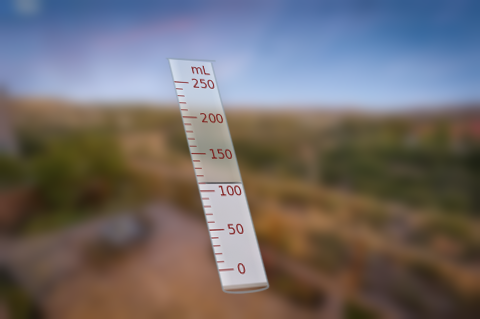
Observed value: mL 110
